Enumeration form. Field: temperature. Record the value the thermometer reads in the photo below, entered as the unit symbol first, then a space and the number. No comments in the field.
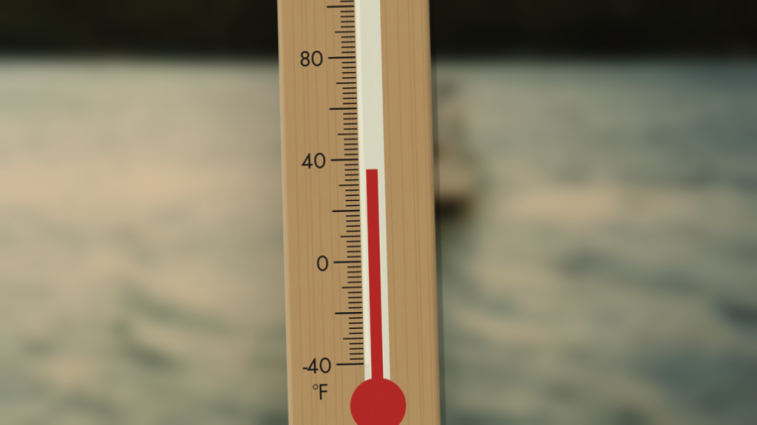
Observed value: °F 36
